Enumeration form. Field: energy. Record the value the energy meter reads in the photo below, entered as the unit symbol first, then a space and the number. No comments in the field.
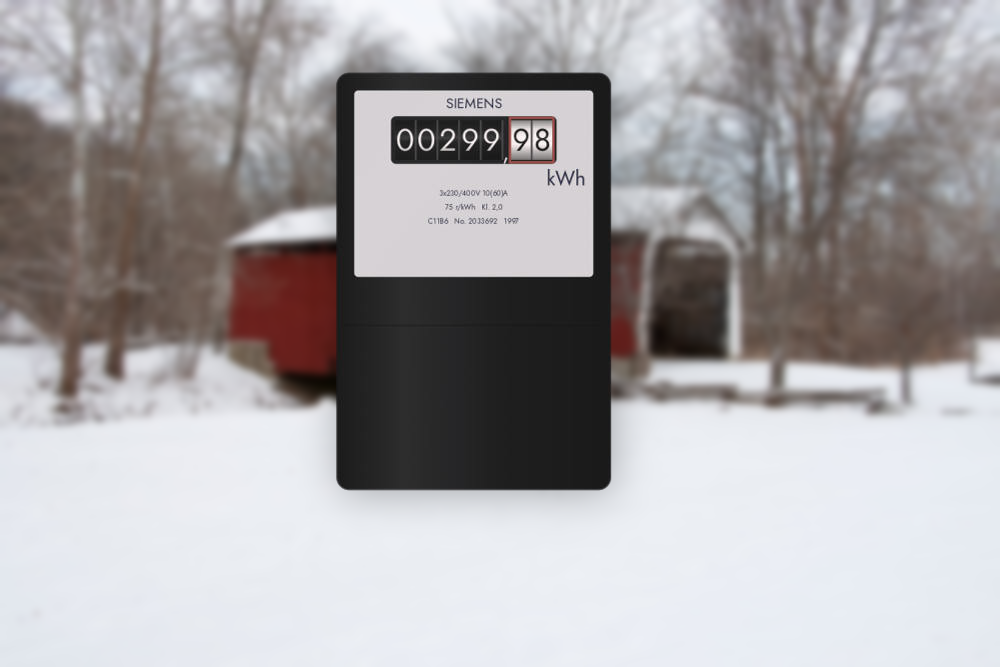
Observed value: kWh 299.98
